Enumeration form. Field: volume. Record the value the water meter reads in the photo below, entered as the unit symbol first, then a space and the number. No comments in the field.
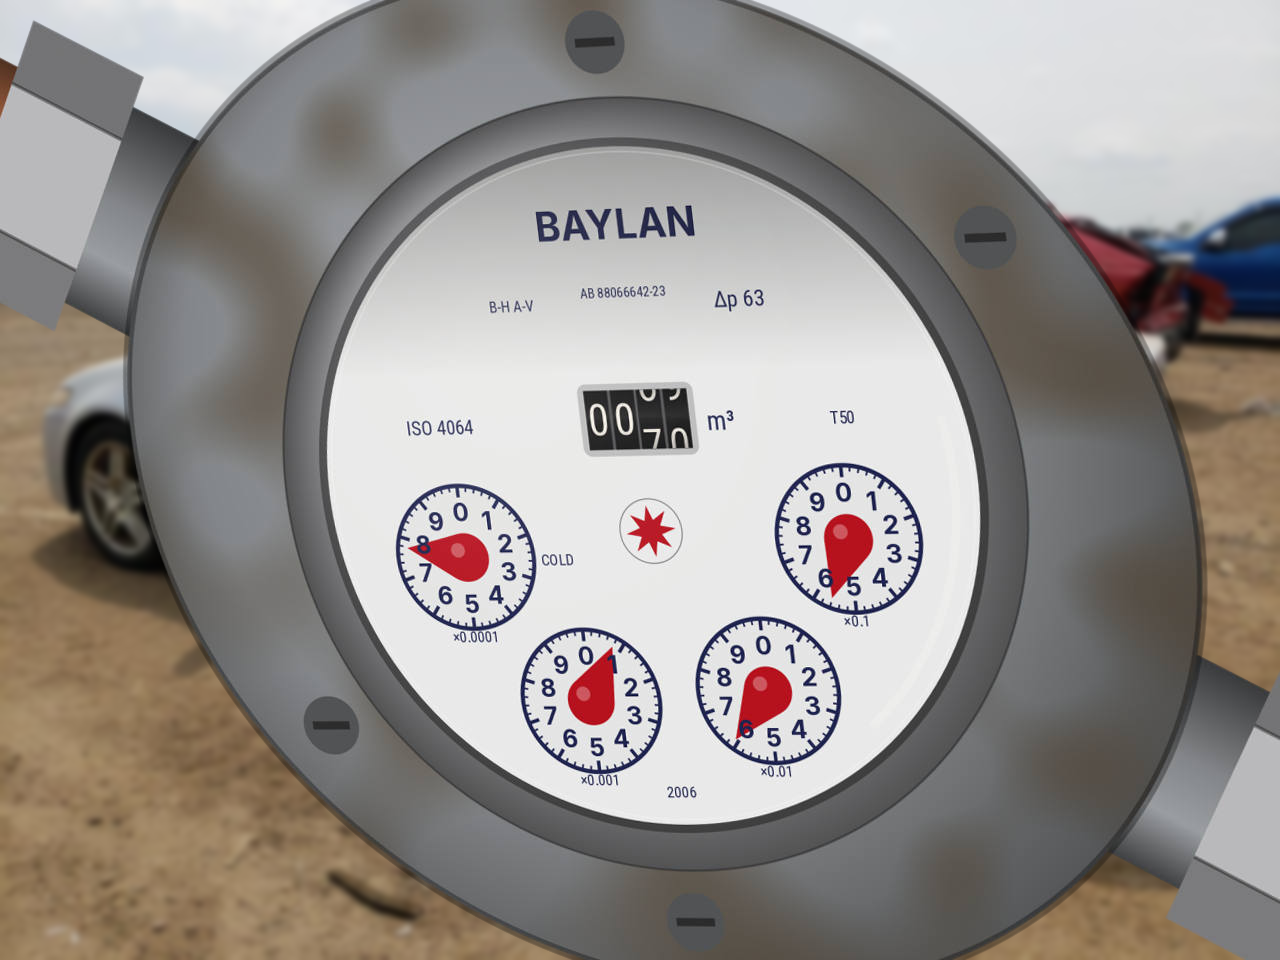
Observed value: m³ 69.5607
